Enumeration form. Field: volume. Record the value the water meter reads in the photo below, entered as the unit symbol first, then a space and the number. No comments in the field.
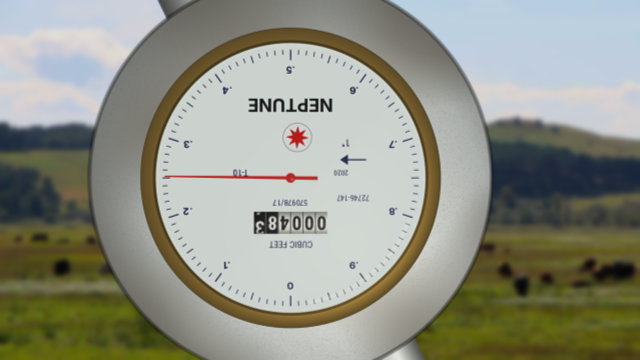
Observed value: ft³ 483.25
